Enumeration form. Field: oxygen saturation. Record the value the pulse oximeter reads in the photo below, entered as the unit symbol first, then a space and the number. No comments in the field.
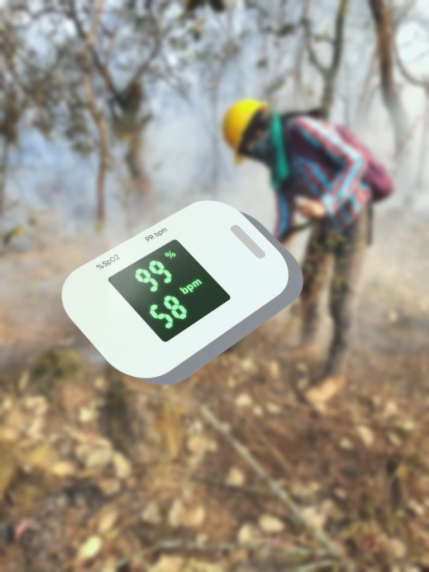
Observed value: % 99
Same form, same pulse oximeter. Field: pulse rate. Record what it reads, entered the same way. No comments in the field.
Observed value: bpm 58
